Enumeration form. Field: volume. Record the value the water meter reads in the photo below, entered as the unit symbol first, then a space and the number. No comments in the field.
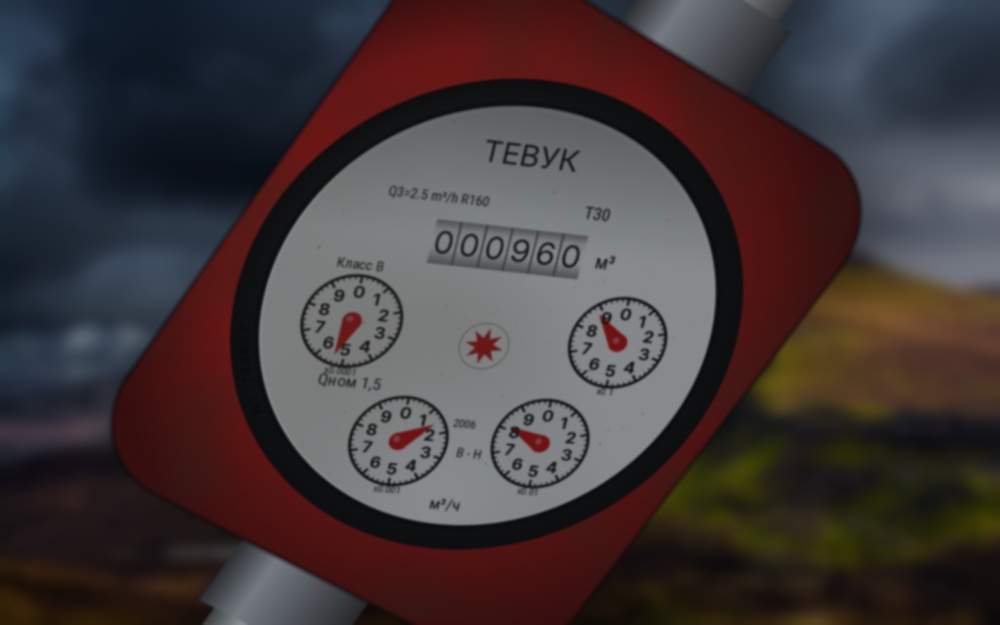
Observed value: m³ 960.8815
